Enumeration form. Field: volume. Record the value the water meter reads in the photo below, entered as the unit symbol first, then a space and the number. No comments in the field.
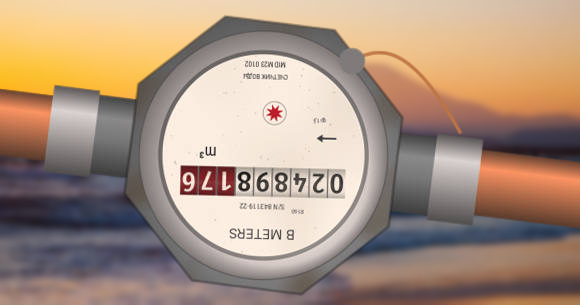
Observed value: m³ 24898.176
